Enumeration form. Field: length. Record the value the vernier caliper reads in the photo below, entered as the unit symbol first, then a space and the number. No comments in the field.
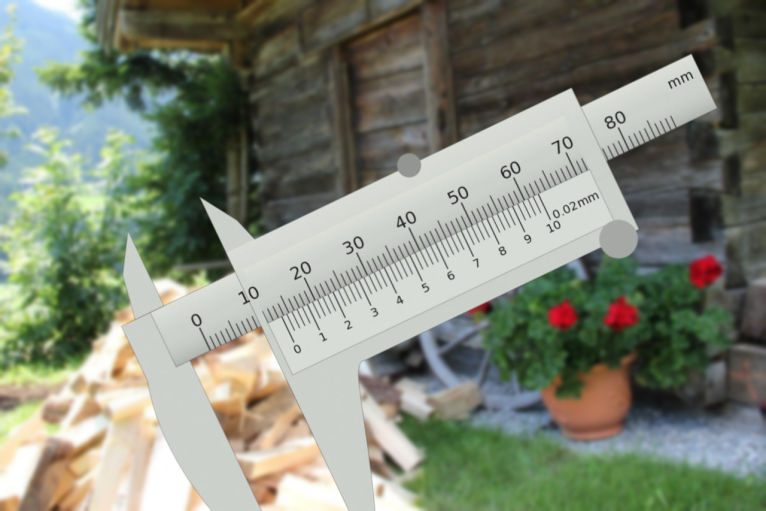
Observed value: mm 13.6
